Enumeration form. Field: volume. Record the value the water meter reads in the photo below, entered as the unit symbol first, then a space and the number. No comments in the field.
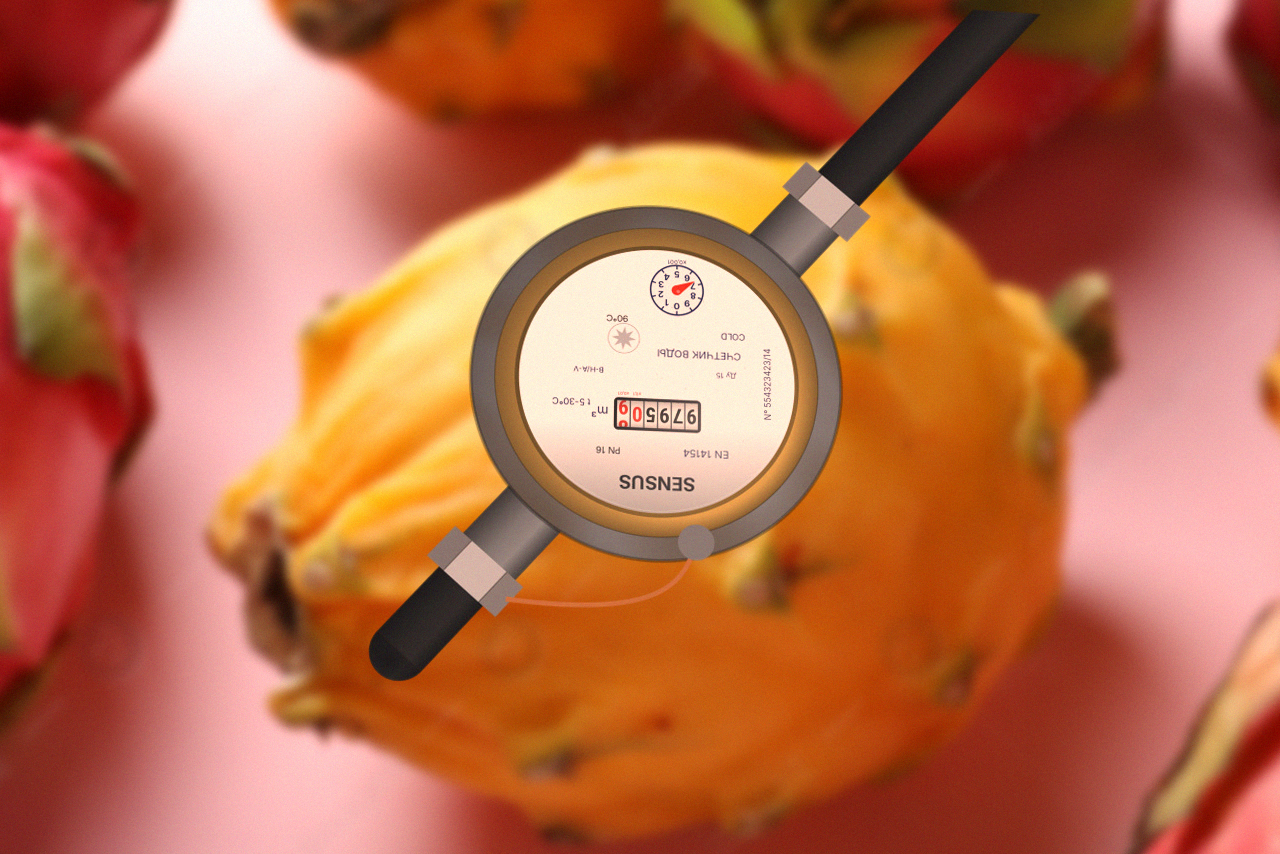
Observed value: m³ 9795.086
